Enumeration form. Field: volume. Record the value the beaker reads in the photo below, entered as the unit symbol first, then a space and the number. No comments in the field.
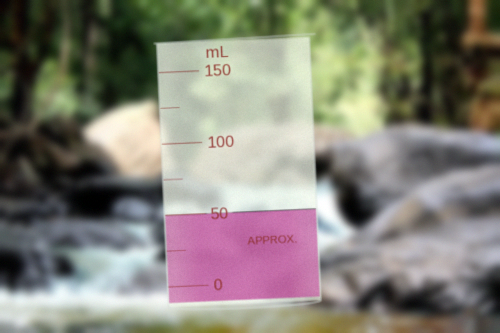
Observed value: mL 50
